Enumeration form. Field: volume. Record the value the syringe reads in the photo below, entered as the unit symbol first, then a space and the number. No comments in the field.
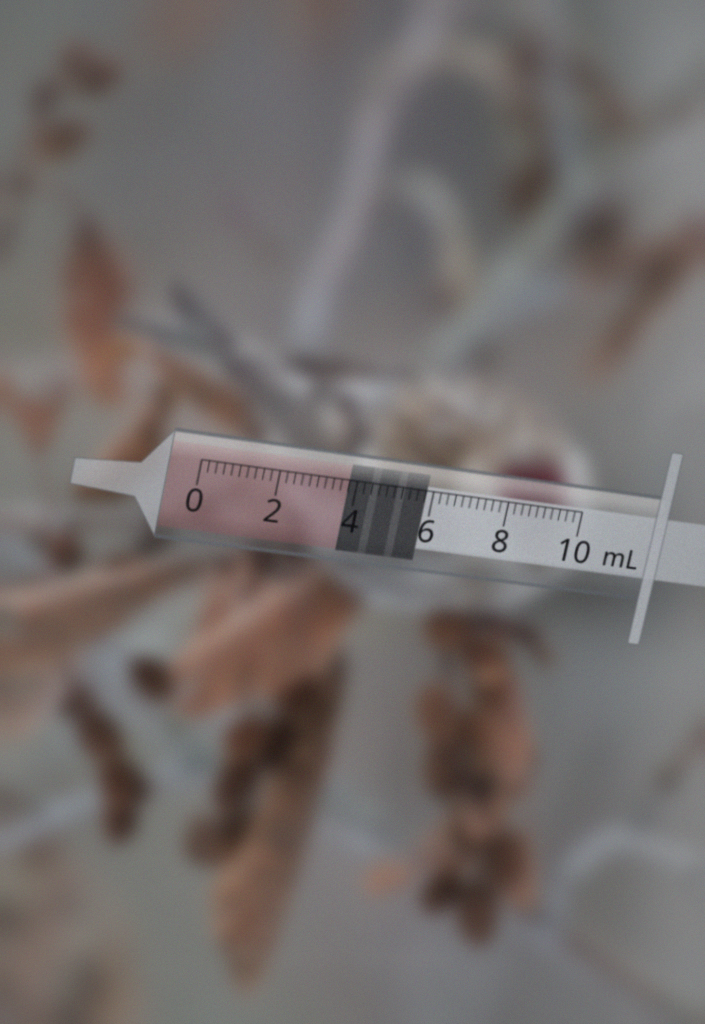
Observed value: mL 3.8
